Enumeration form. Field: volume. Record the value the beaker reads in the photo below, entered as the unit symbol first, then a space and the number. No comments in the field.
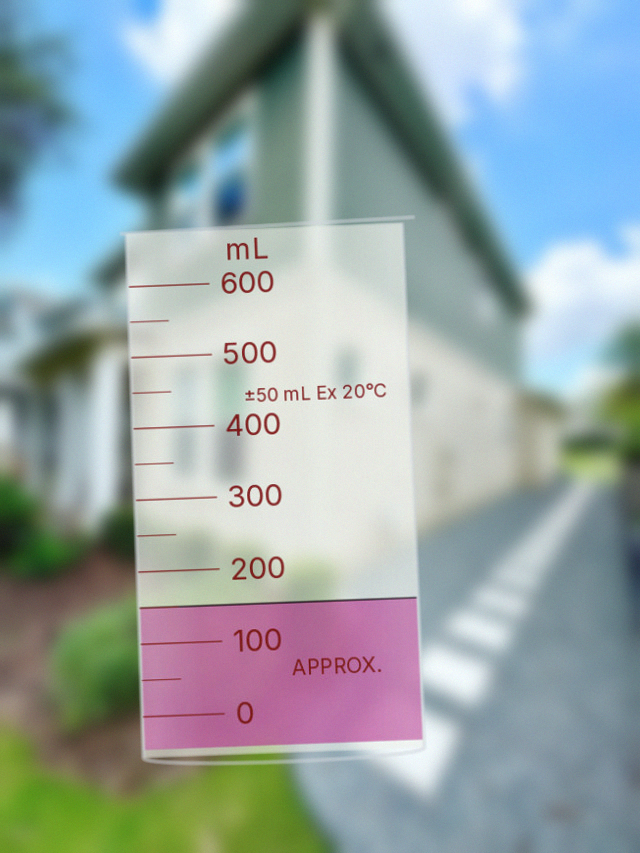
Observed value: mL 150
